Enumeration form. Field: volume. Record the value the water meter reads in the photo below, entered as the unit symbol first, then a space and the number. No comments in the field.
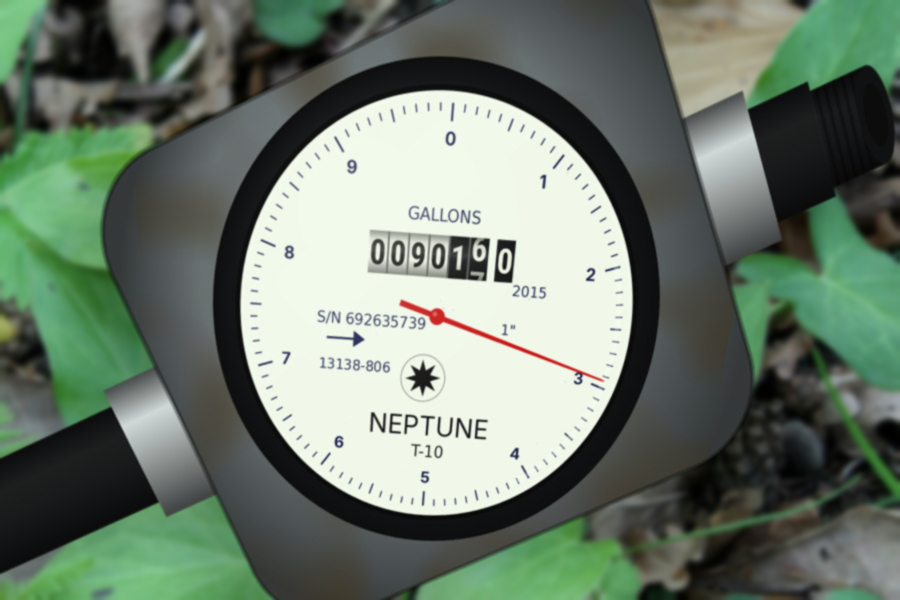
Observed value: gal 90162.9
